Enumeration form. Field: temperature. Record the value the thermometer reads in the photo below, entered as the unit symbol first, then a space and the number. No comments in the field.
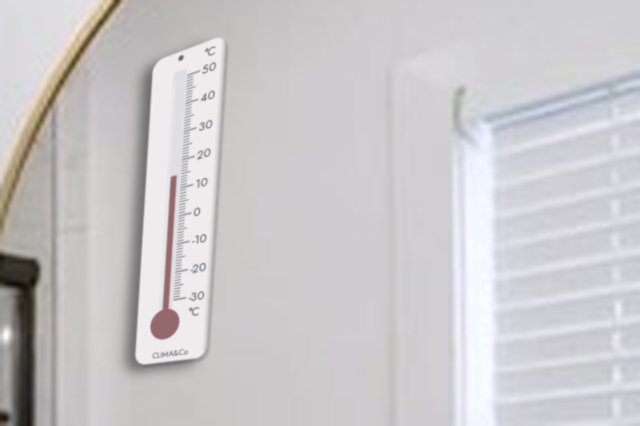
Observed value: °C 15
